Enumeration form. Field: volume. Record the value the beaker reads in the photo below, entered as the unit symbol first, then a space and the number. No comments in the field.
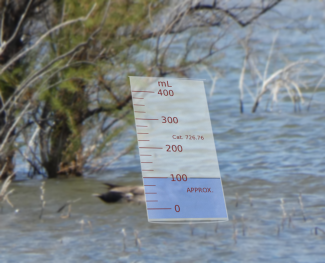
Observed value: mL 100
